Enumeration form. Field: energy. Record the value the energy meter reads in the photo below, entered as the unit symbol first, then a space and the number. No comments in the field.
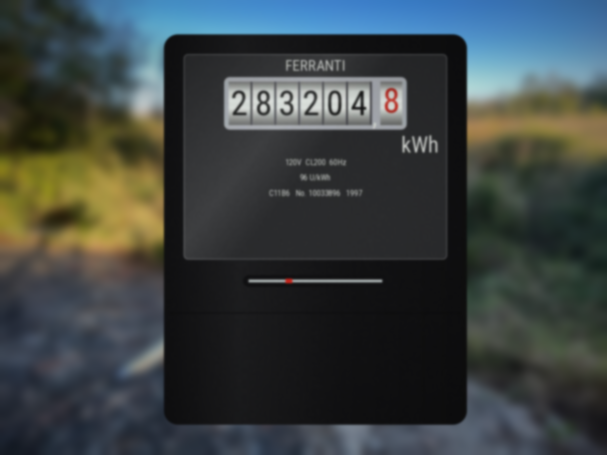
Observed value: kWh 283204.8
